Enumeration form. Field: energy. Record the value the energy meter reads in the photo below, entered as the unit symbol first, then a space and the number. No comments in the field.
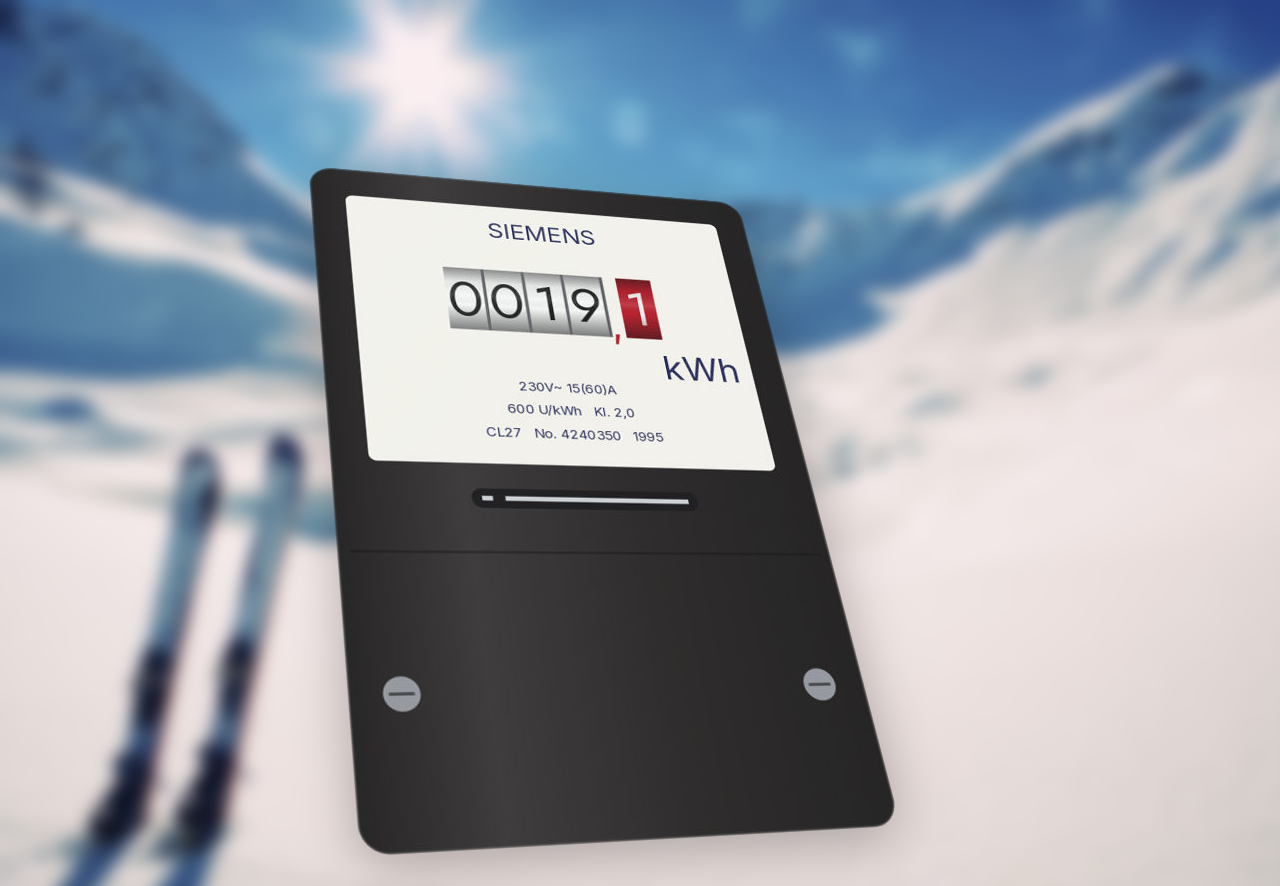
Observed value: kWh 19.1
